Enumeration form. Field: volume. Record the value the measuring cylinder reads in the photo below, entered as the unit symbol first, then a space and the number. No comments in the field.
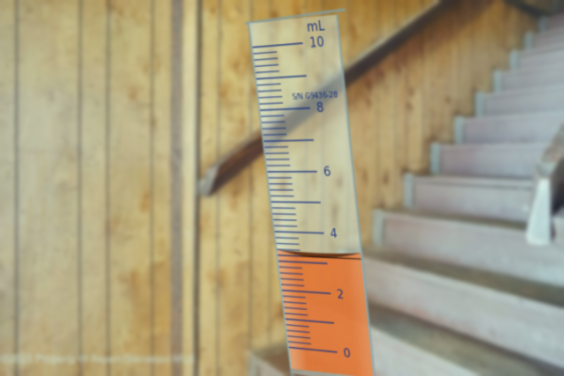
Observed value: mL 3.2
